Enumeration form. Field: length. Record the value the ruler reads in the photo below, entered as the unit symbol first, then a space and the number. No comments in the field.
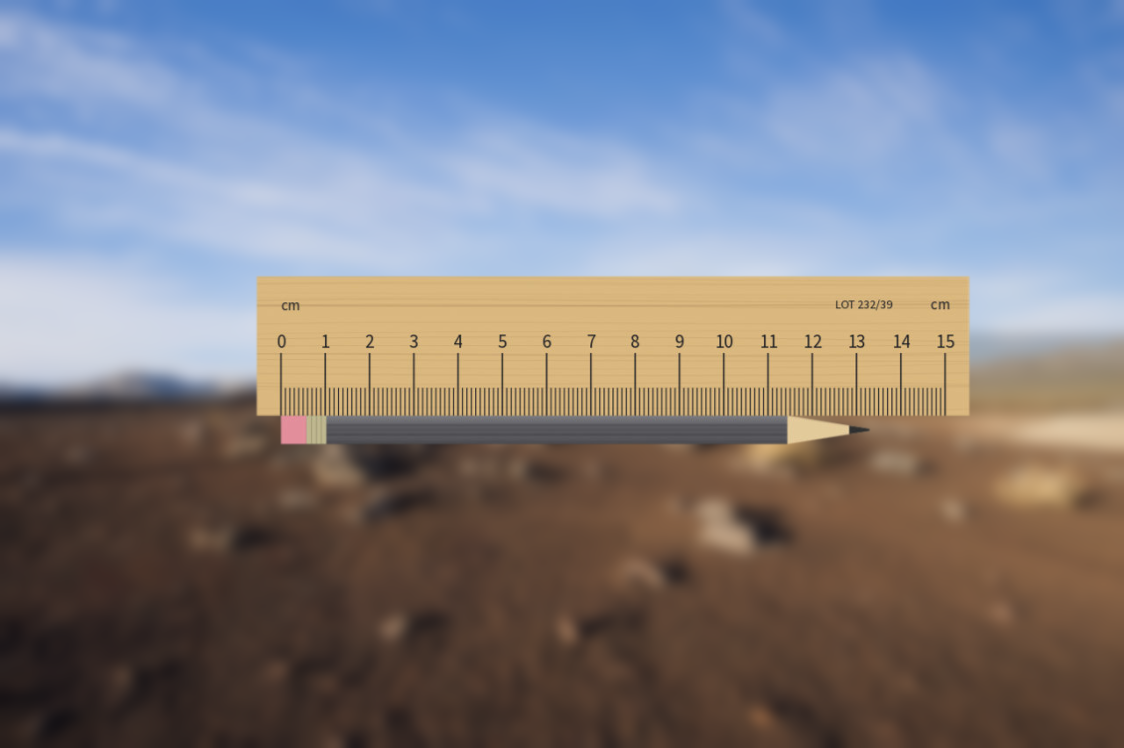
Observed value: cm 13.3
